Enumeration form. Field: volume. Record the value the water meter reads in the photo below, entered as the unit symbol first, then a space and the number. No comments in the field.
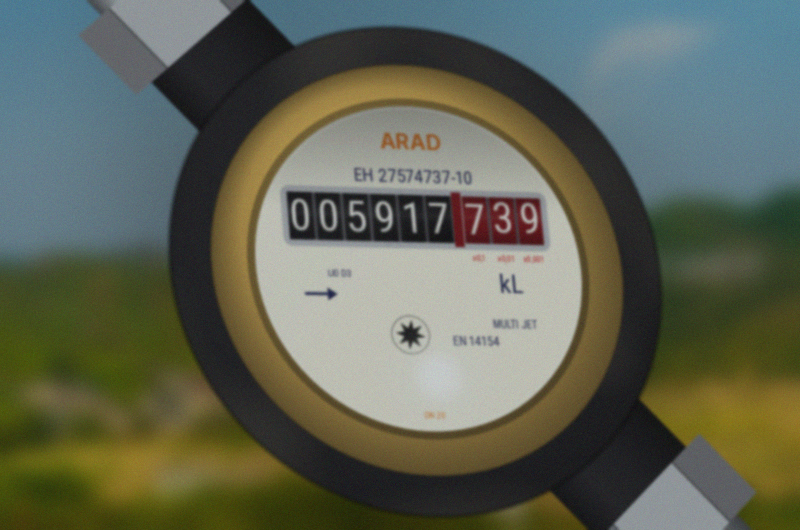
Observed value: kL 5917.739
